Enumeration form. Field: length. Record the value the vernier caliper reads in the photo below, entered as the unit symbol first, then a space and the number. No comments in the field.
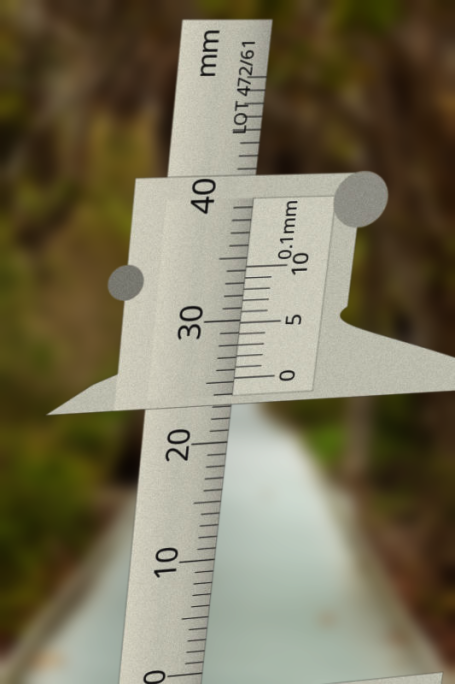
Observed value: mm 25.3
